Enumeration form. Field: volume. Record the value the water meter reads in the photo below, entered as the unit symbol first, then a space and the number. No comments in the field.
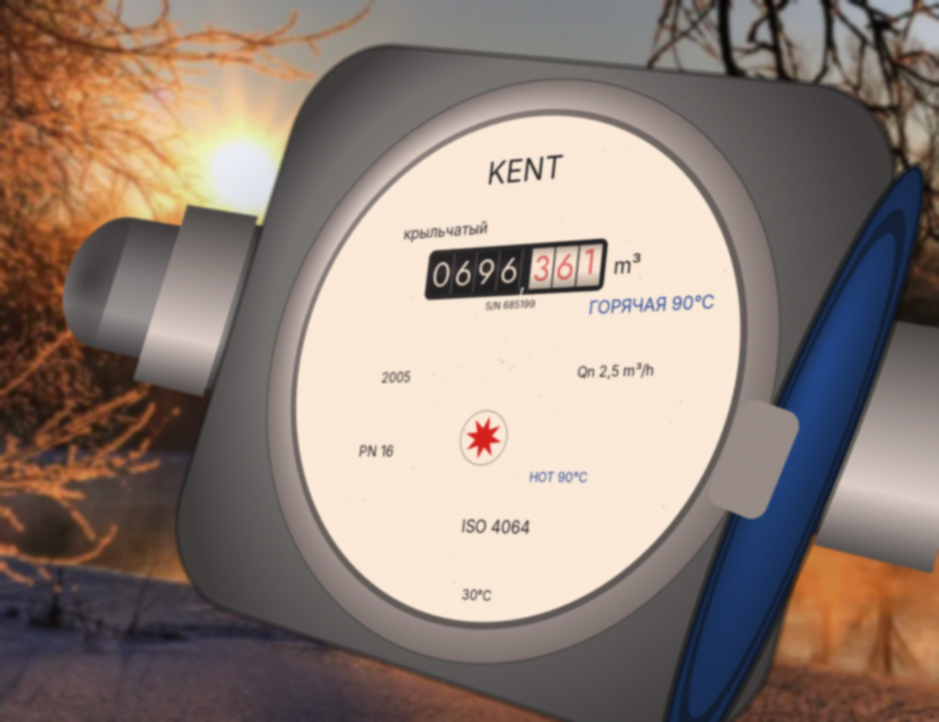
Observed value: m³ 696.361
